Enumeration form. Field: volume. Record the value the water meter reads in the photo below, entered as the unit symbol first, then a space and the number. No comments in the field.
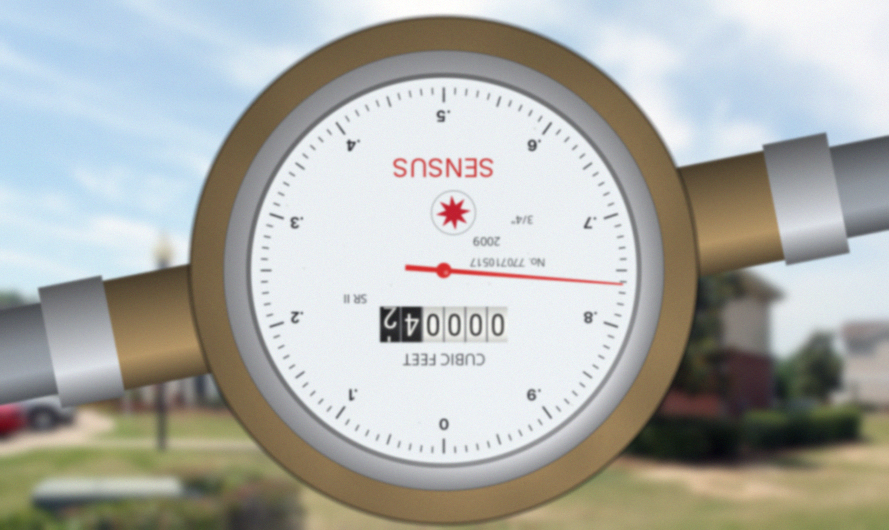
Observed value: ft³ 41.76
